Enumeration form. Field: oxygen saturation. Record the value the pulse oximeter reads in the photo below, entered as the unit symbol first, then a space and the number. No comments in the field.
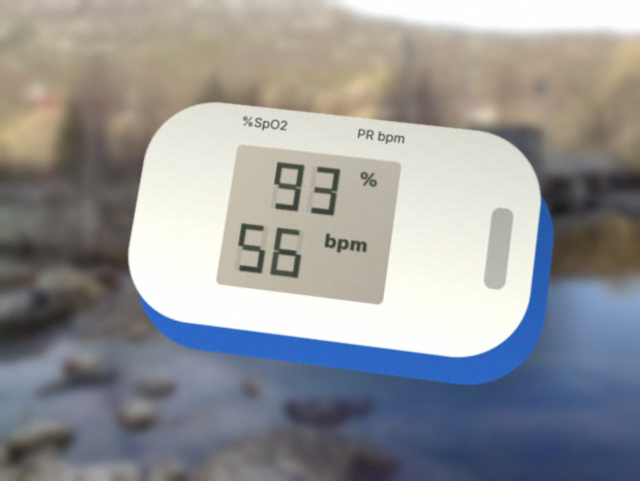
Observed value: % 93
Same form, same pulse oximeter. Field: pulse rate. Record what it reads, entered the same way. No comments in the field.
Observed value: bpm 56
